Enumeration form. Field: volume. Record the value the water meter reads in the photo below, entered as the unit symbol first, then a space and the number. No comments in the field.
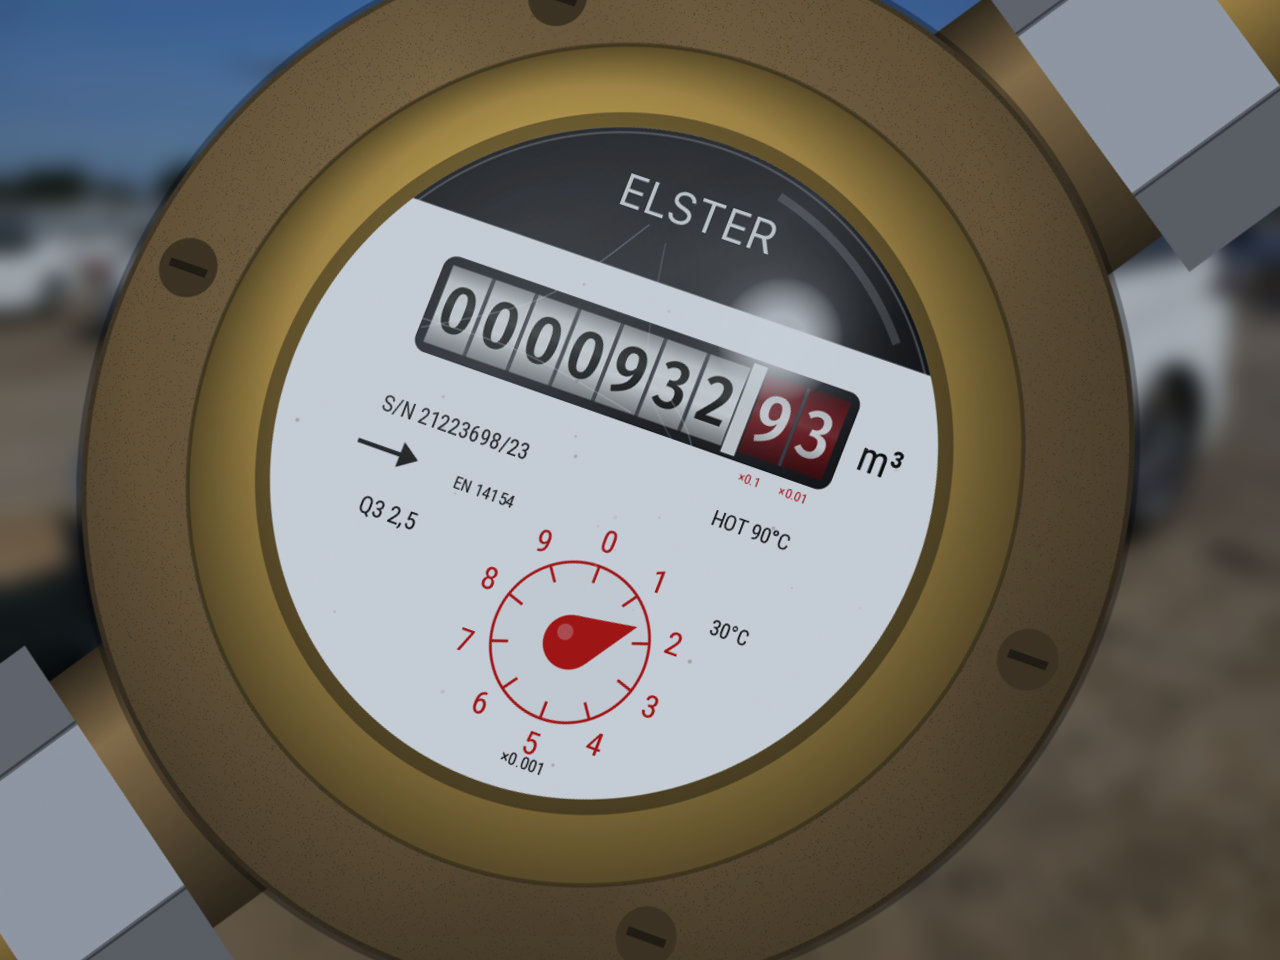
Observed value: m³ 932.931
